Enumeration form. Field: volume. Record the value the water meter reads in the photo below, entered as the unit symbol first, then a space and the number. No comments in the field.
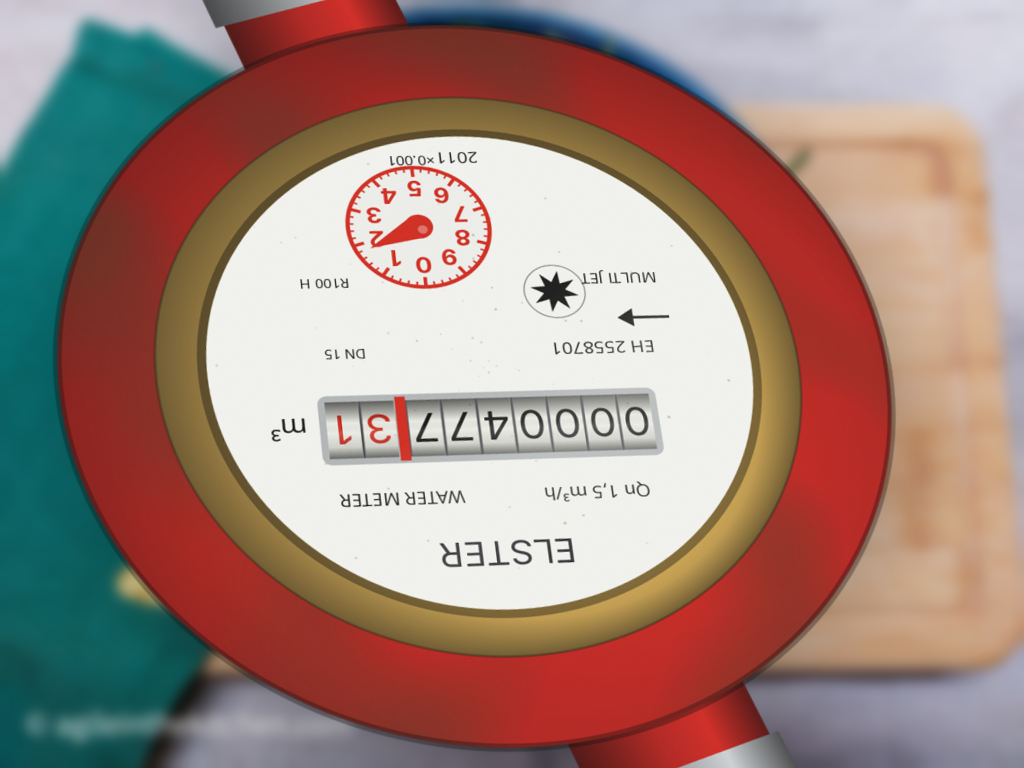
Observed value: m³ 477.311
